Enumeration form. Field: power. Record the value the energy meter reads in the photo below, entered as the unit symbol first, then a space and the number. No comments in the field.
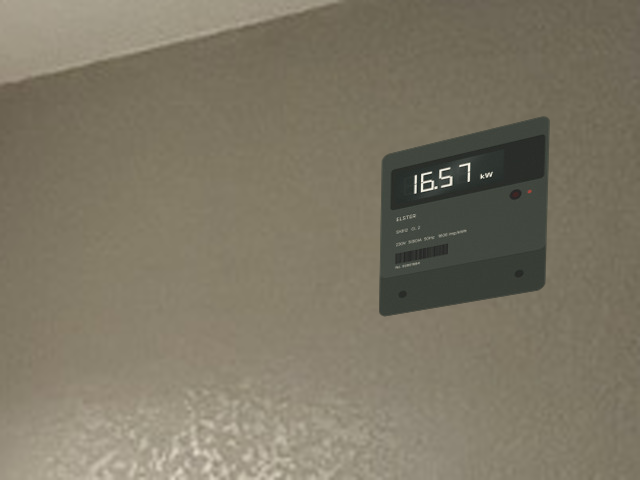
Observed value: kW 16.57
